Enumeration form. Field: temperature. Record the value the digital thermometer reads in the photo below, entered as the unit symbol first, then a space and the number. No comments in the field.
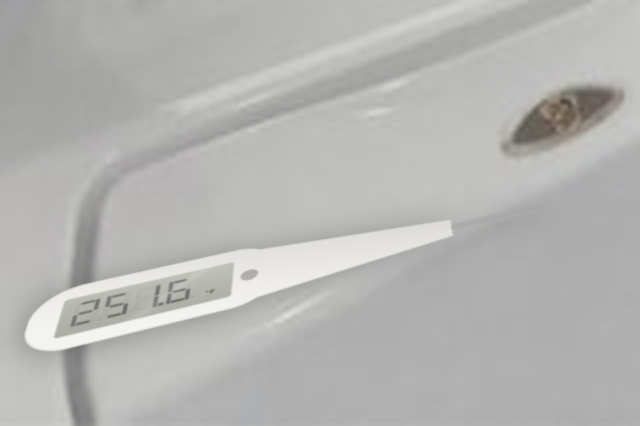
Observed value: °F 251.6
